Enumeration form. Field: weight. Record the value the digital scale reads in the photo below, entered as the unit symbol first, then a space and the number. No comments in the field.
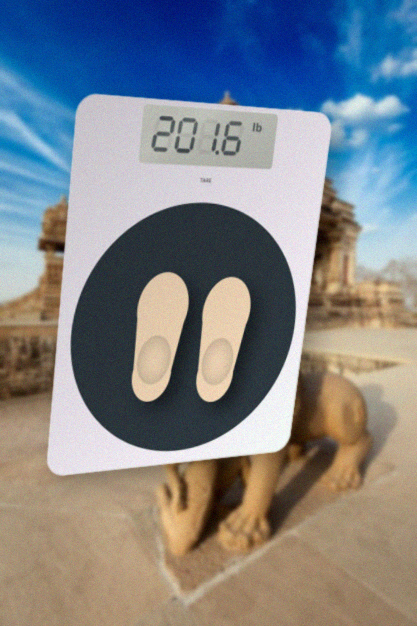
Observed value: lb 201.6
